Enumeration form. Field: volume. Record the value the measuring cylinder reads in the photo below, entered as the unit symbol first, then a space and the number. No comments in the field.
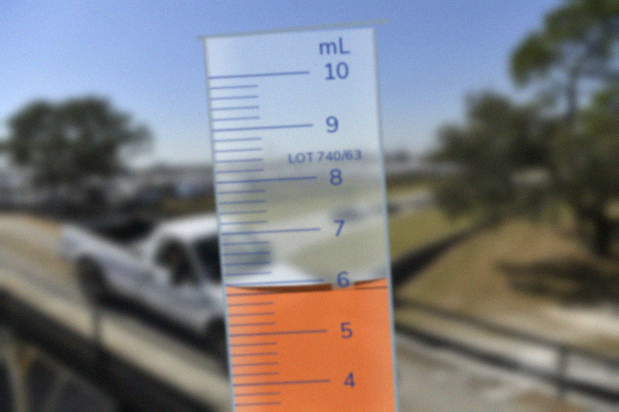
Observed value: mL 5.8
